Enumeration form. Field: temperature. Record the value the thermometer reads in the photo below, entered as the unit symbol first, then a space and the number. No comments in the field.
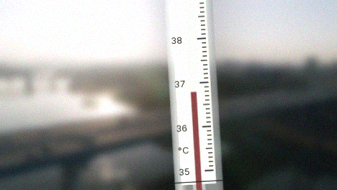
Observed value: °C 36.8
